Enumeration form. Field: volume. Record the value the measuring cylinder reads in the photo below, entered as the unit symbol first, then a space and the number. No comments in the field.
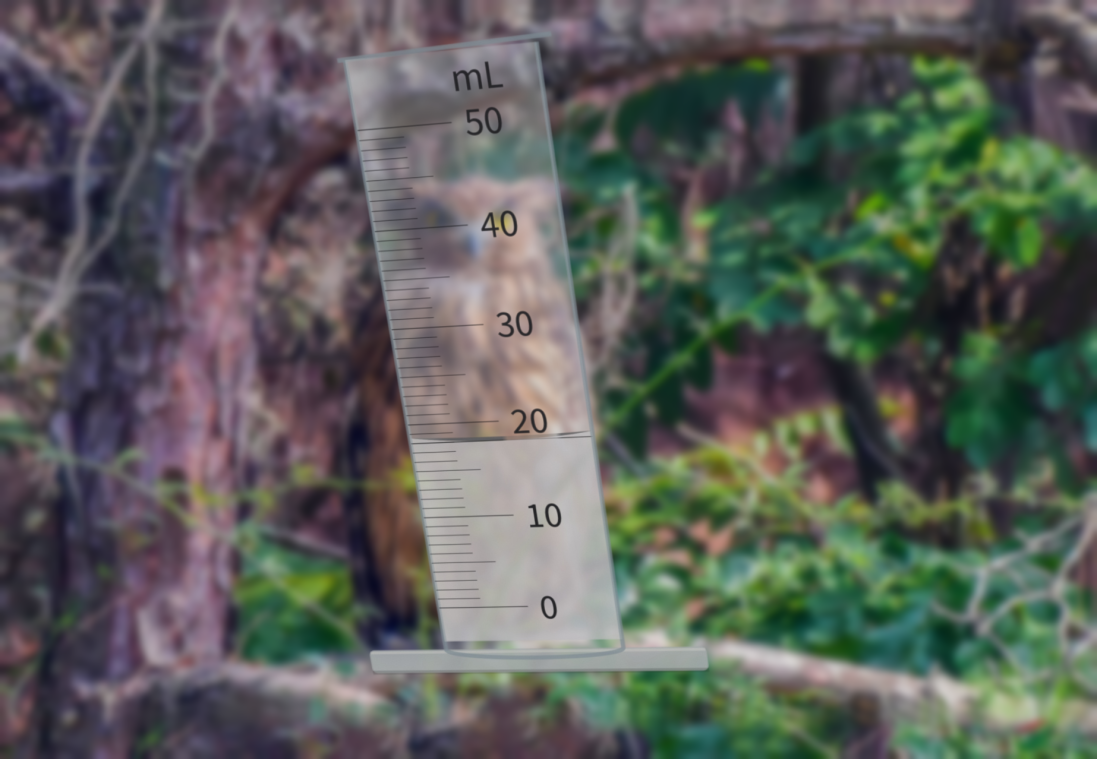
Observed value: mL 18
